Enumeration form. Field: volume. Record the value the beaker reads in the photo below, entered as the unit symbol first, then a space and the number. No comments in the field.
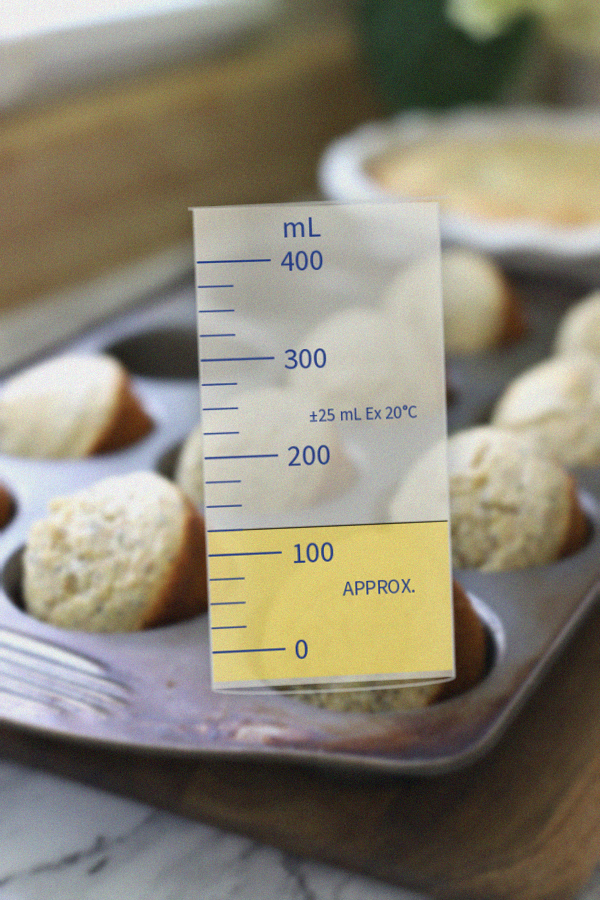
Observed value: mL 125
